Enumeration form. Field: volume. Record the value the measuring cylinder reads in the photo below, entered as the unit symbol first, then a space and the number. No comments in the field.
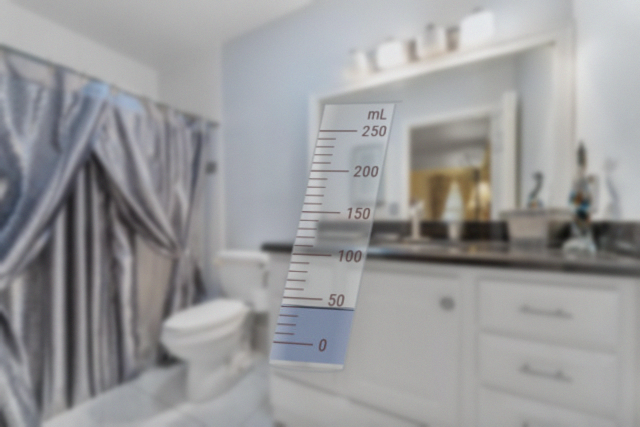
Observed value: mL 40
